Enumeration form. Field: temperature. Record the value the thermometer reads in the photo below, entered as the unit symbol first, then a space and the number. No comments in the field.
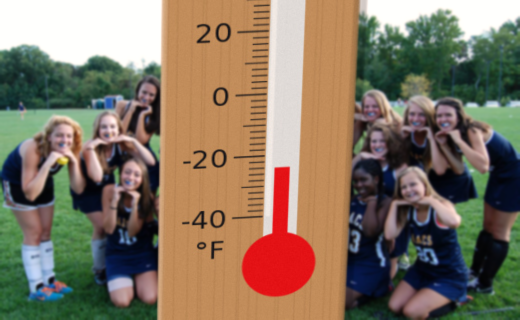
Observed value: °F -24
